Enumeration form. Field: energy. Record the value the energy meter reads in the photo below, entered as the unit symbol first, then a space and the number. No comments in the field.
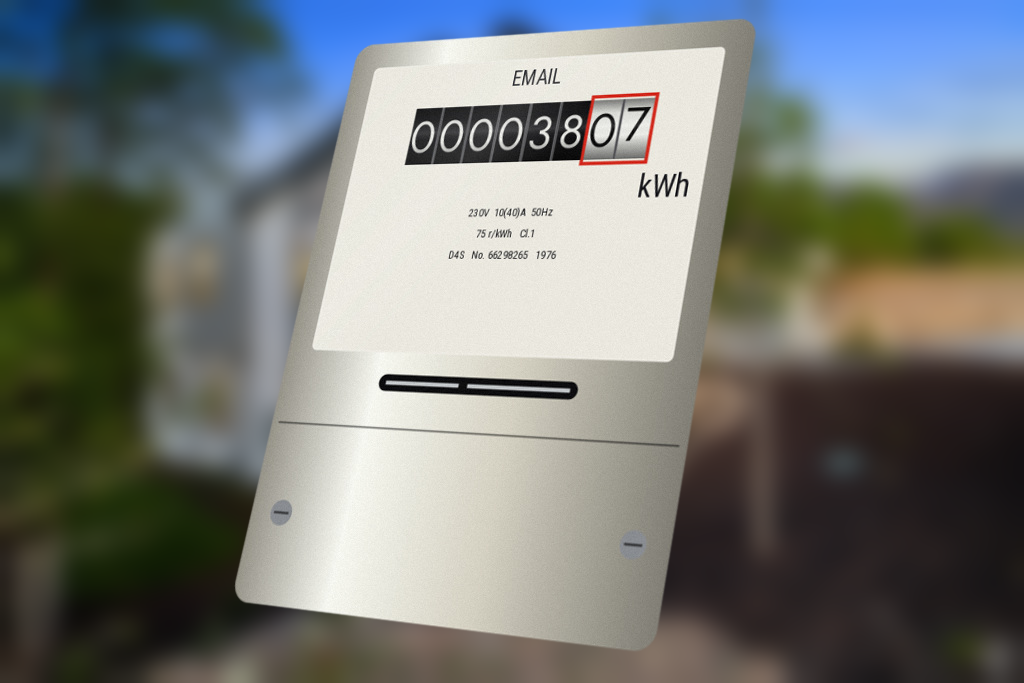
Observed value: kWh 38.07
